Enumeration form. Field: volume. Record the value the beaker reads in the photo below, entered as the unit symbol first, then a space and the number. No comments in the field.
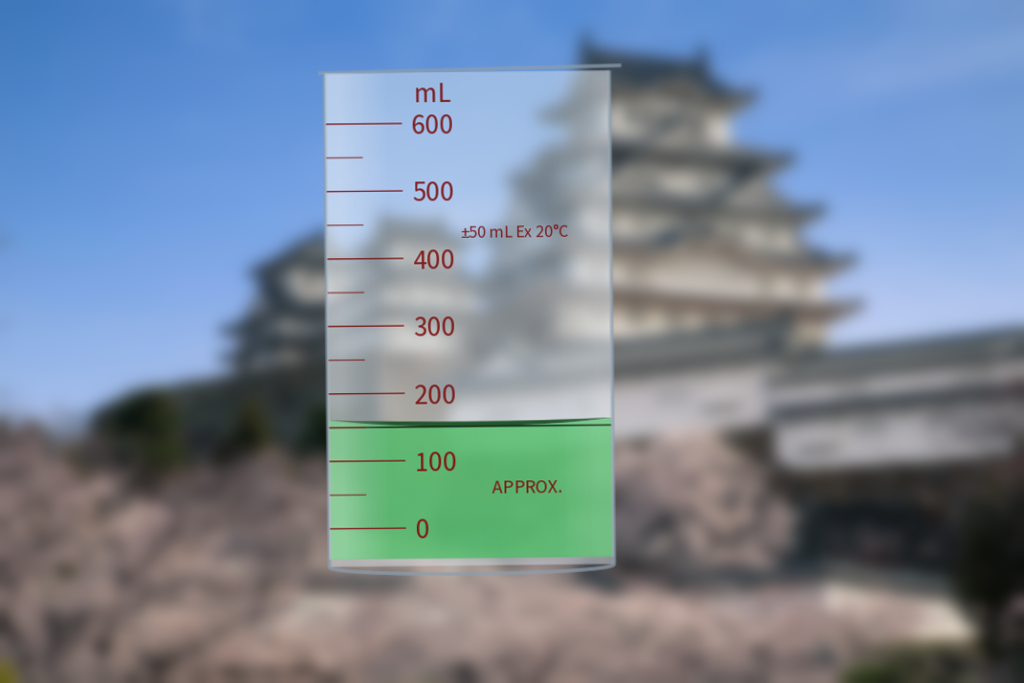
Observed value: mL 150
